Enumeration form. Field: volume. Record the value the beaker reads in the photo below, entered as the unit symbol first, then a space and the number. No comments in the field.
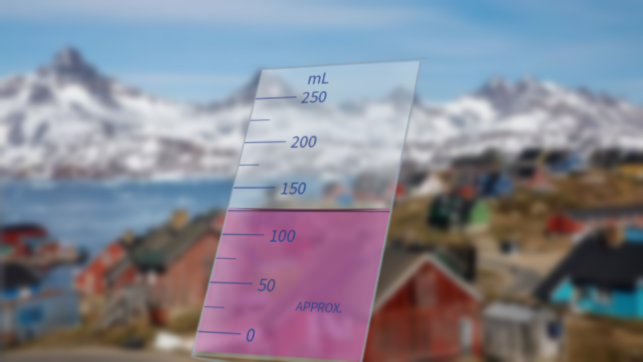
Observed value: mL 125
